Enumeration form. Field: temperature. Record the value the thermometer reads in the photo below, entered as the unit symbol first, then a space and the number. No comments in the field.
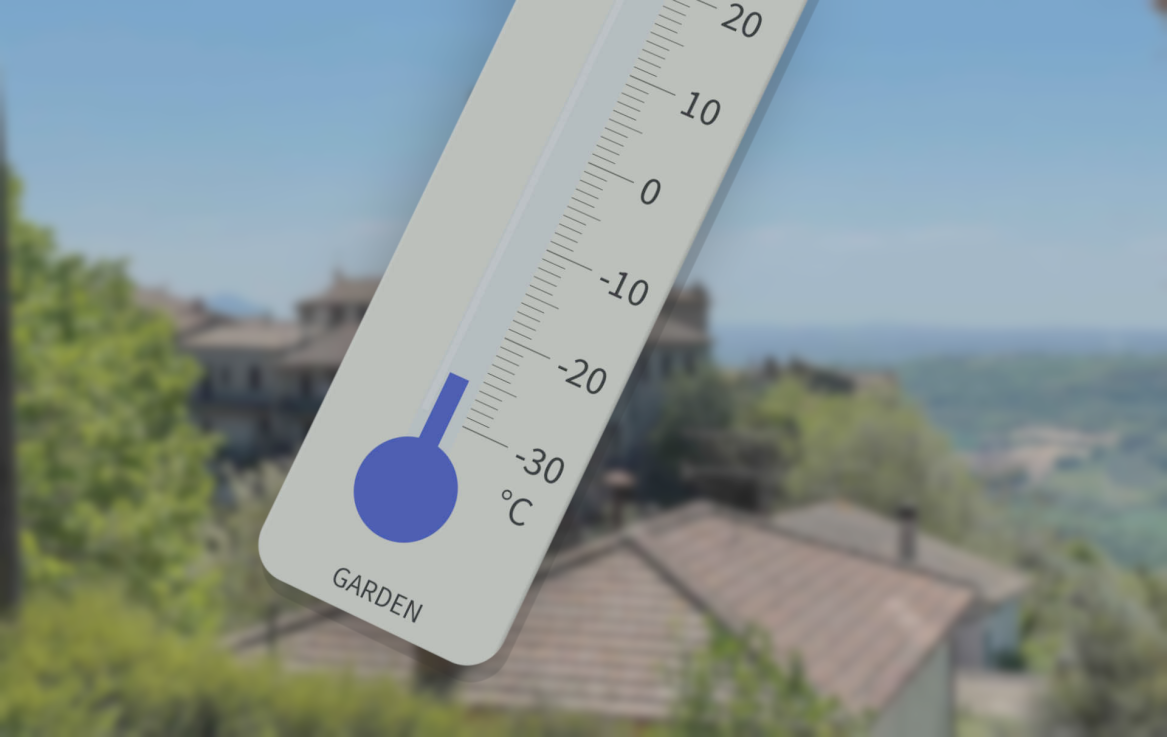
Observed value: °C -25.5
